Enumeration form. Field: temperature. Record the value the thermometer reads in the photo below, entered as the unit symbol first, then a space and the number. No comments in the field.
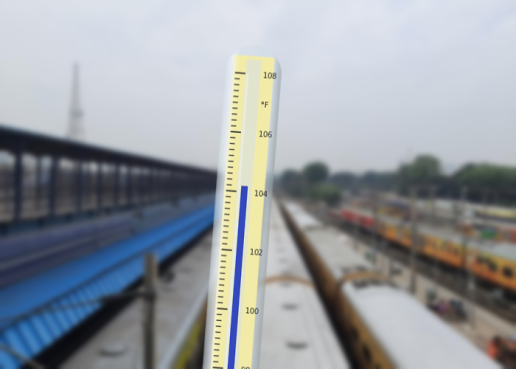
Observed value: °F 104.2
